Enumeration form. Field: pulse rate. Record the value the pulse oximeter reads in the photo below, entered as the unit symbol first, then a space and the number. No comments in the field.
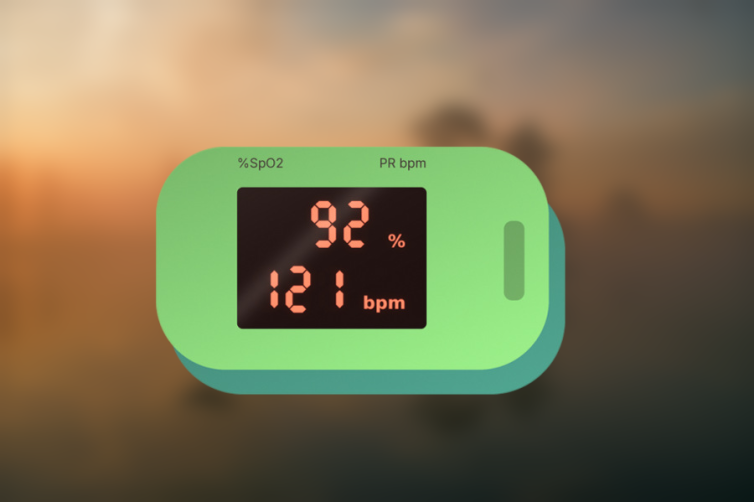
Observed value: bpm 121
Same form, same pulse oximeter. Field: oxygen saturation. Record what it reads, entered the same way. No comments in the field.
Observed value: % 92
